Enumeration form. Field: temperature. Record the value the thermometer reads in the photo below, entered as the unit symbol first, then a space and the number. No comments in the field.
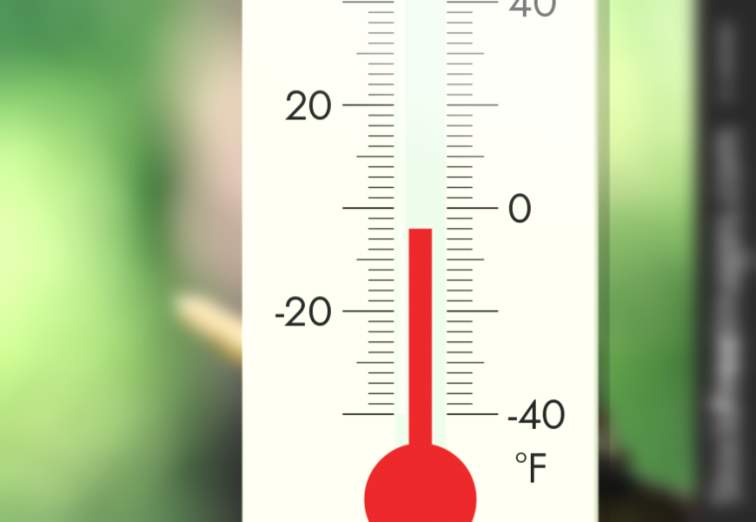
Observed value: °F -4
